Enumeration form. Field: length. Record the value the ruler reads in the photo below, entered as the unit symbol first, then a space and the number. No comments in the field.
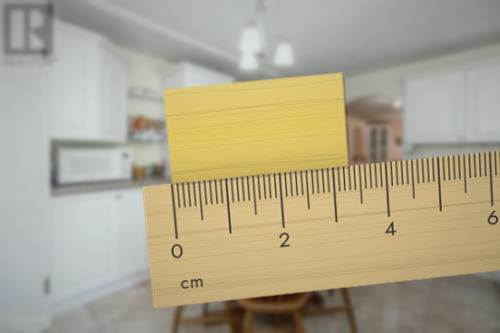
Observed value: cm 3.3
